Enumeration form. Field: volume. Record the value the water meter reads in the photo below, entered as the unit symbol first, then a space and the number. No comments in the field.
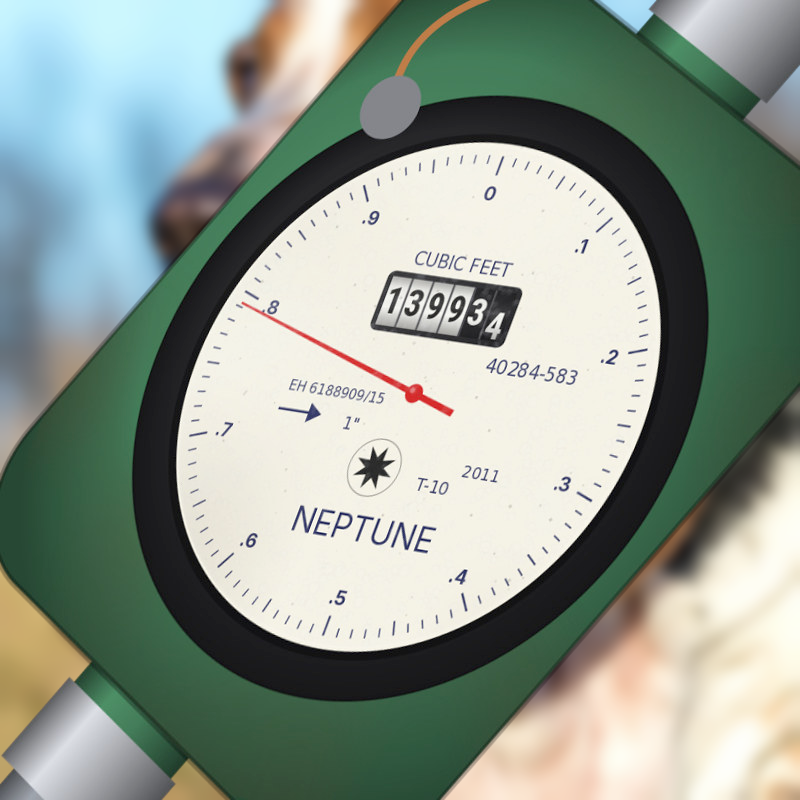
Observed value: ft³ 139933.79
